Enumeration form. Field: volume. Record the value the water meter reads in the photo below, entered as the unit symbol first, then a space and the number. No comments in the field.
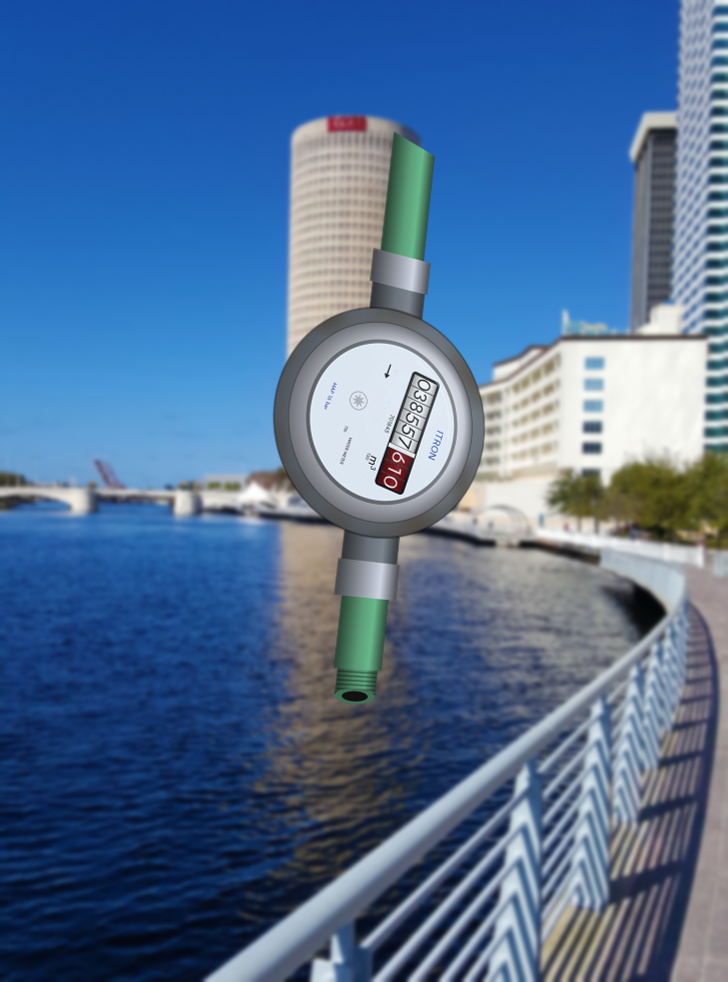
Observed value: m³ 38557.610
